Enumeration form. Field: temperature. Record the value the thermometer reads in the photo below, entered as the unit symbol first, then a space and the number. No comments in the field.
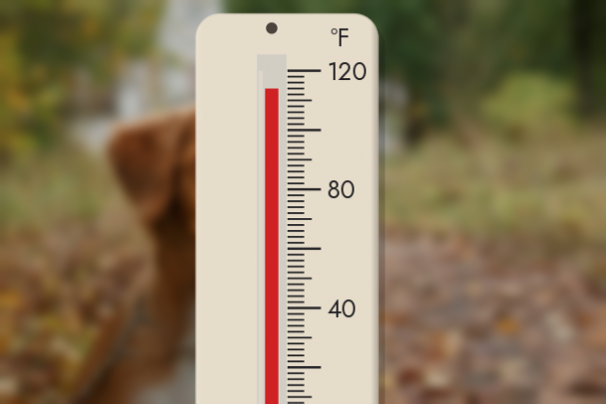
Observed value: °F 114
